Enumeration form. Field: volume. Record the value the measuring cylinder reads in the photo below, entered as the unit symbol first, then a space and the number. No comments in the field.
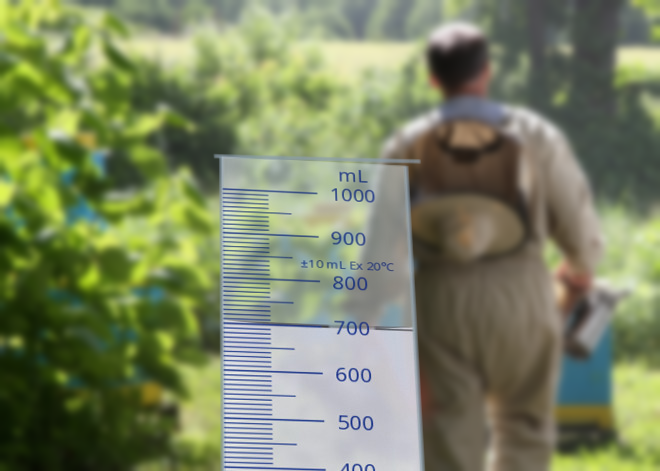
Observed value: mL 700
